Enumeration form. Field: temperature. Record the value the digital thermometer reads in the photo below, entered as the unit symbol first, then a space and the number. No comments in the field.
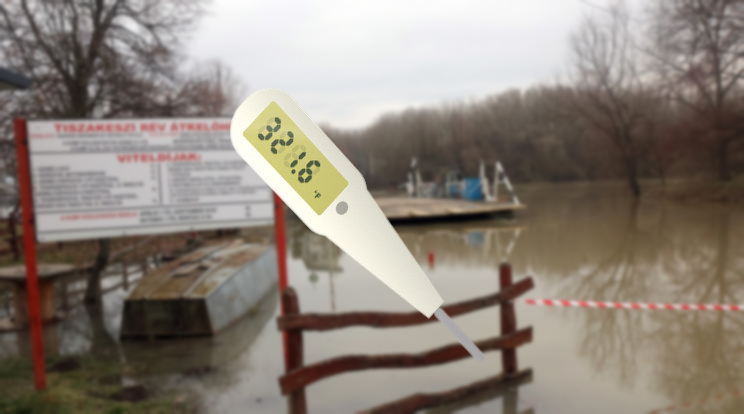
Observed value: °F 321.6
